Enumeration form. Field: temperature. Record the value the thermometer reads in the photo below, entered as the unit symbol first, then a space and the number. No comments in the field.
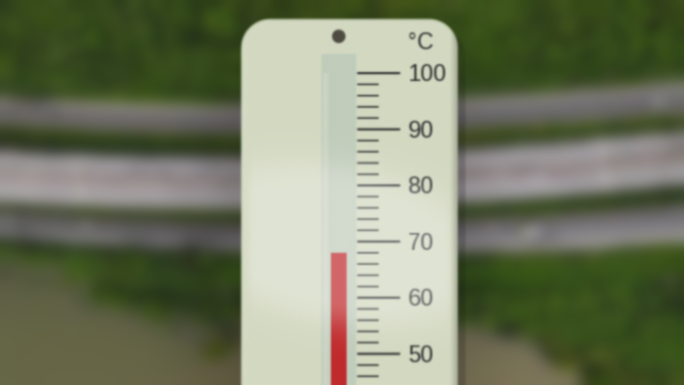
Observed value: °C 68
